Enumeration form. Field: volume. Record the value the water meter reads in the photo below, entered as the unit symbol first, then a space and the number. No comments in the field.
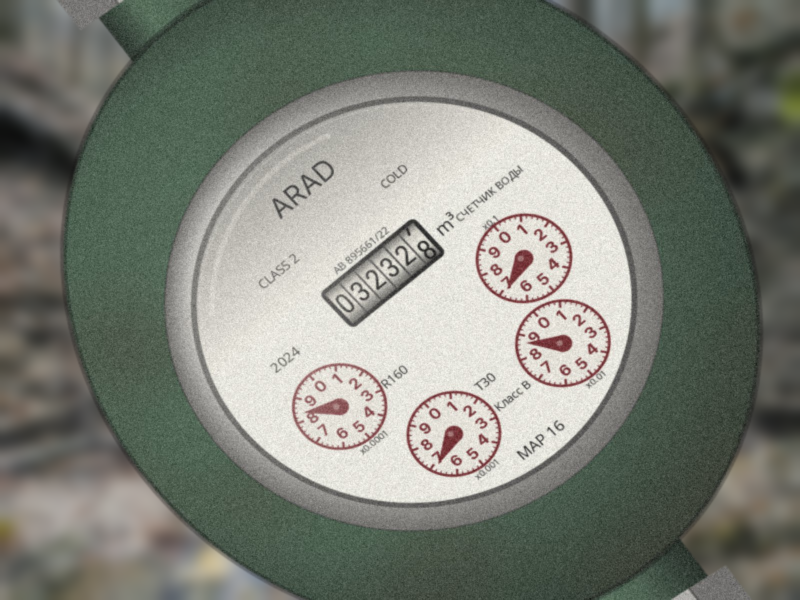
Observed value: m³ 32327.6868
